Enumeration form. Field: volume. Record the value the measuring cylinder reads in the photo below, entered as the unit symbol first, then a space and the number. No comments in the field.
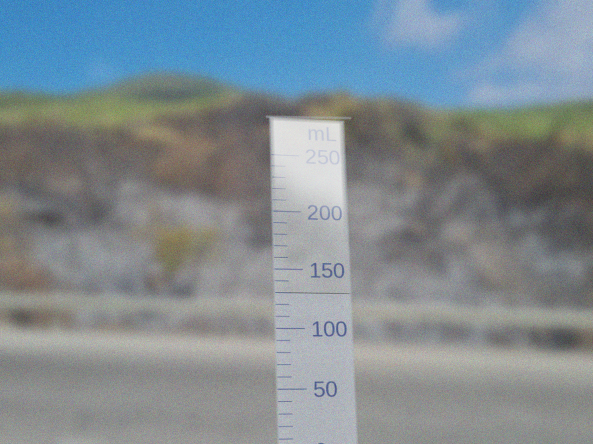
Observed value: mL 130
